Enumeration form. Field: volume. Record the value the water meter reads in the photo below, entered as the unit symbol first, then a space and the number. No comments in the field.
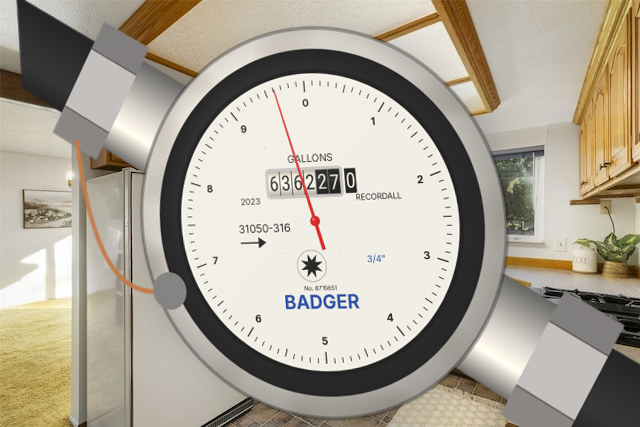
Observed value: gal 6362269.6
